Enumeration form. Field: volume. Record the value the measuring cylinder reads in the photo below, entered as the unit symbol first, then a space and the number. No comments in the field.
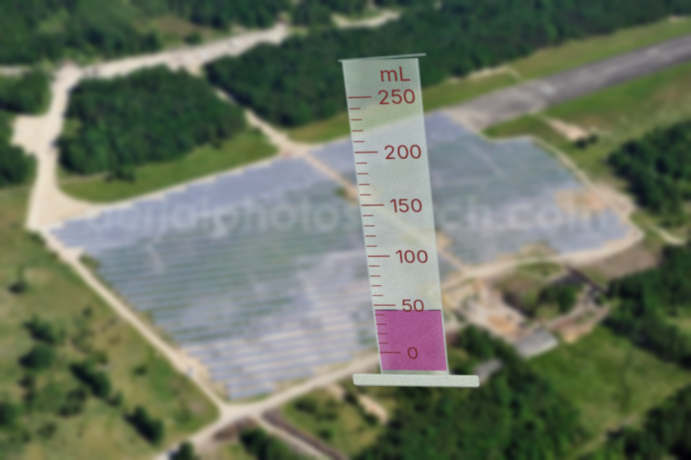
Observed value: mL 45
